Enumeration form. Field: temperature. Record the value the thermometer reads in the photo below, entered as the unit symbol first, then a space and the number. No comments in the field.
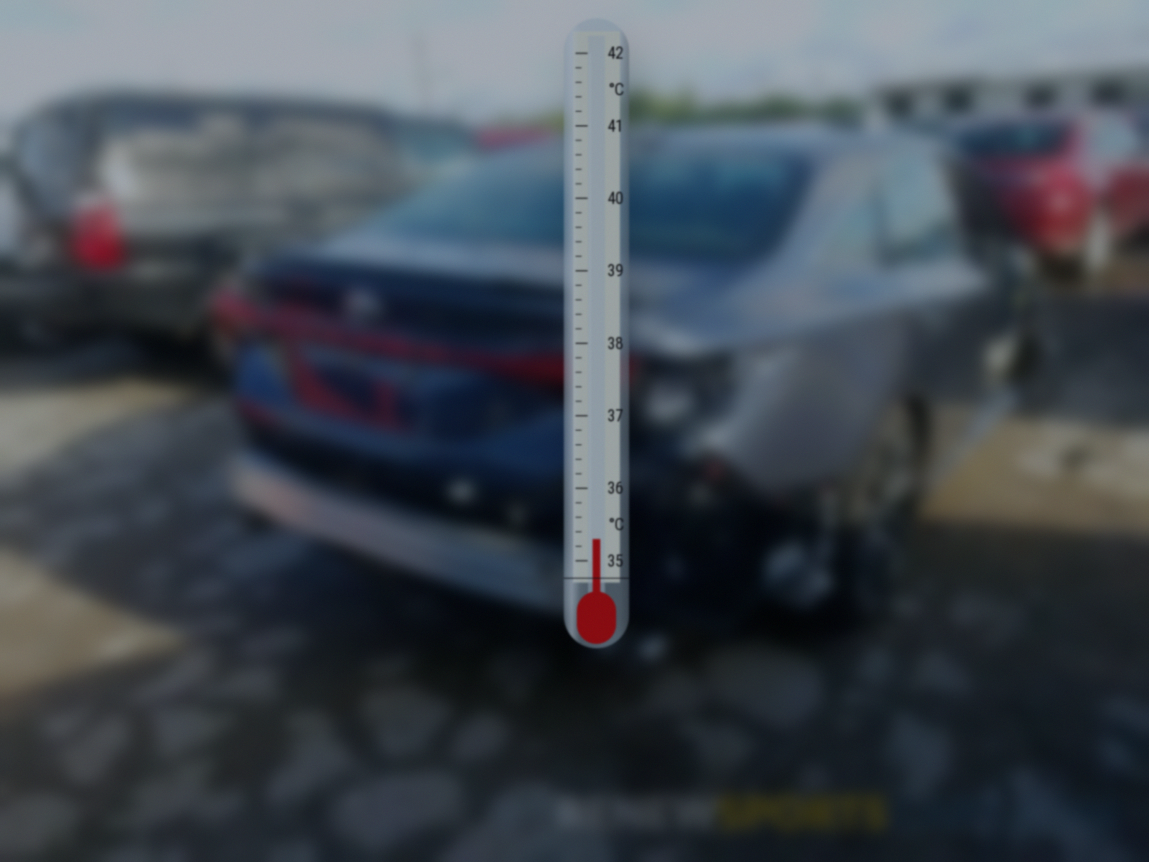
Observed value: °C 35.3
